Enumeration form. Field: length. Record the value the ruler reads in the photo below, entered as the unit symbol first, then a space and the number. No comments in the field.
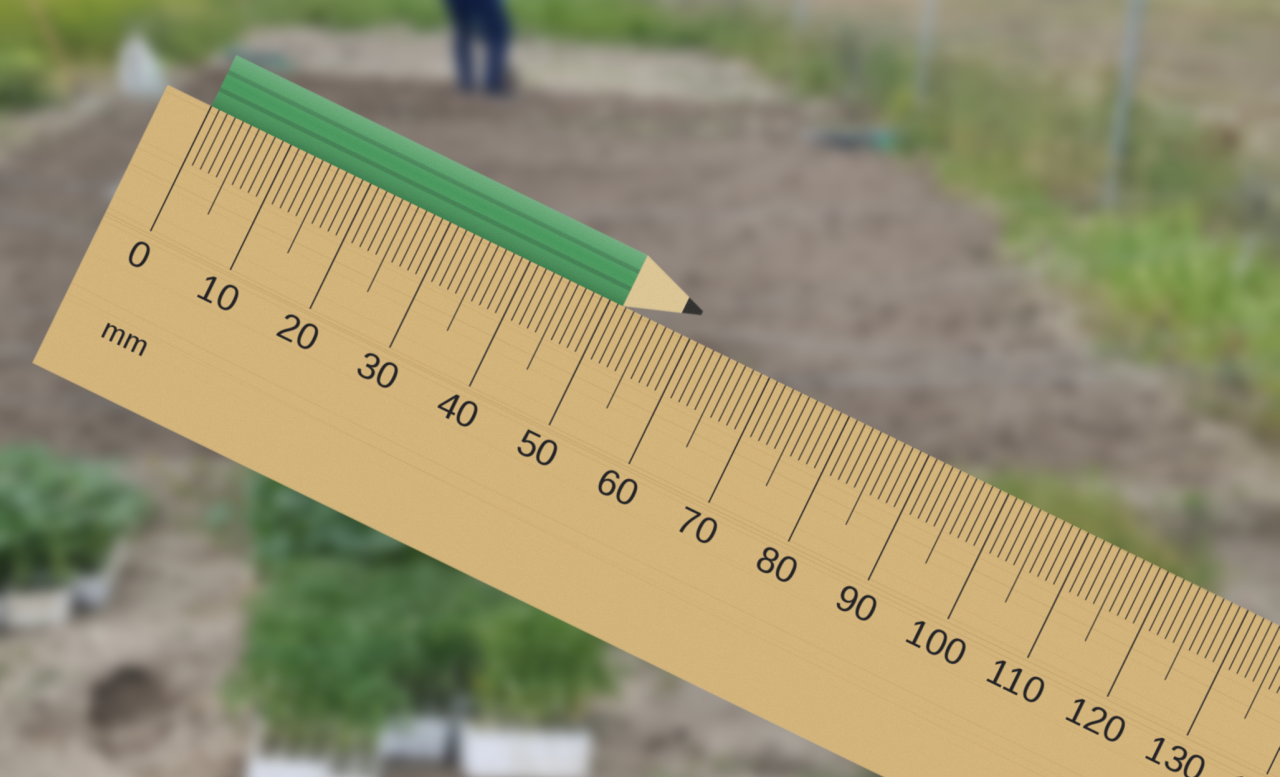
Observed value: mm 60
